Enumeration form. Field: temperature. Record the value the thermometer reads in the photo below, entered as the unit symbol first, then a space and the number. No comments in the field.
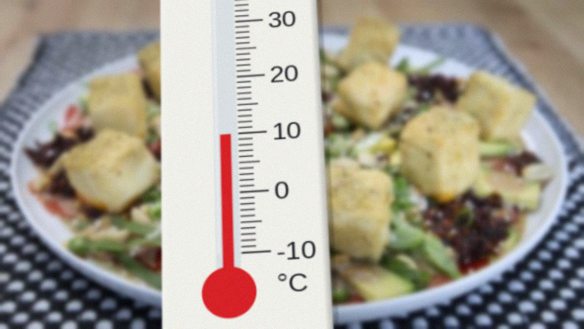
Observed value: °C 10
